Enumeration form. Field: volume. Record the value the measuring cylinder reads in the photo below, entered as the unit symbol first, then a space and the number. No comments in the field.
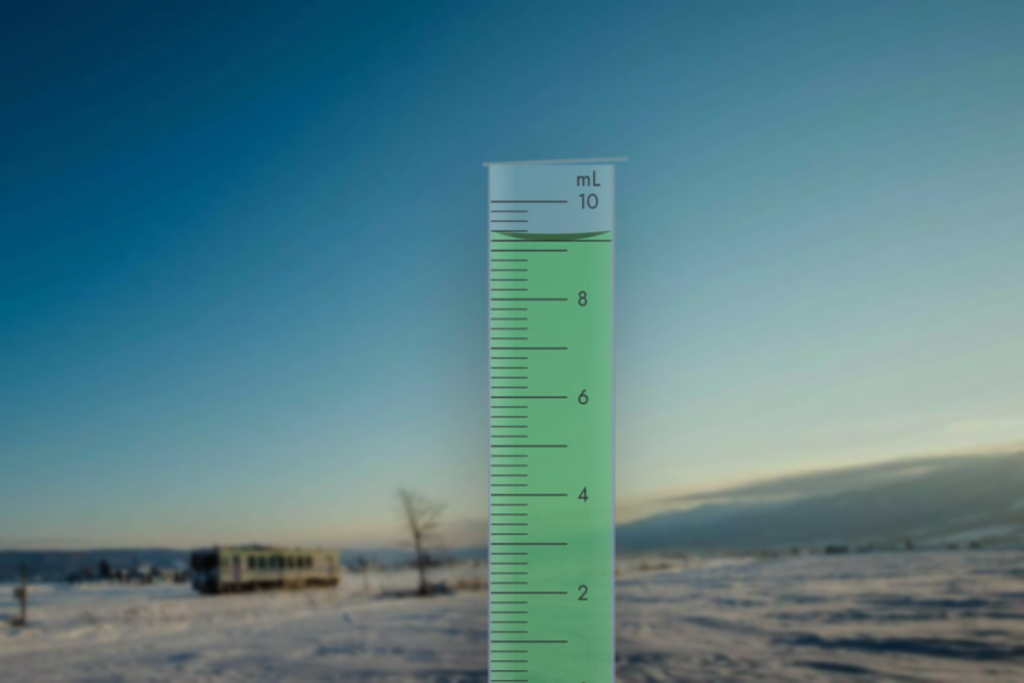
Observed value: mL 9.2
